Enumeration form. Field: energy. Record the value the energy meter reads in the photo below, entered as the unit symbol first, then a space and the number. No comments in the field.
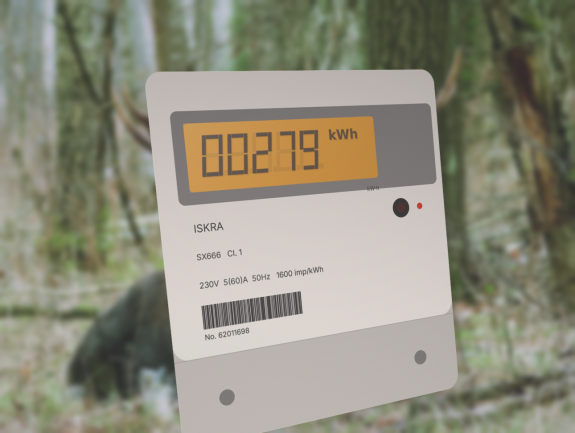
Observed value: kWh 279
